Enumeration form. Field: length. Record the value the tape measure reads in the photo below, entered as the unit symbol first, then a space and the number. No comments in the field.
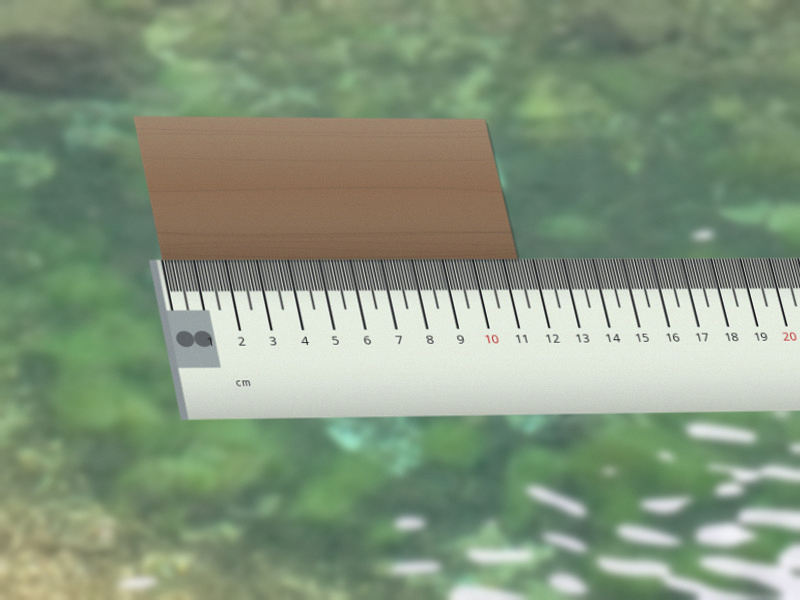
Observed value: cm 11.5
